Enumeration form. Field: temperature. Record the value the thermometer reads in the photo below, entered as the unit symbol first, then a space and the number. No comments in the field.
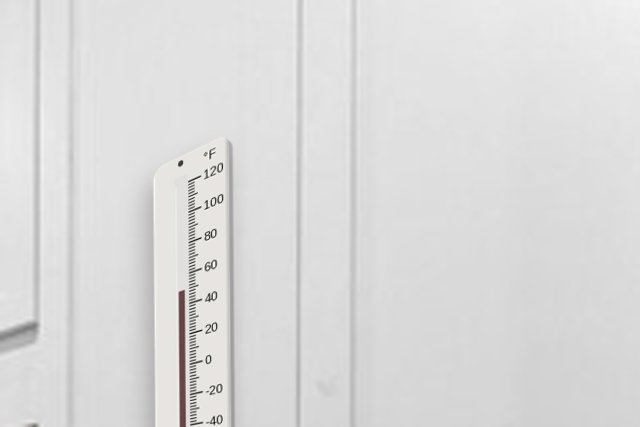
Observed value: °F 50
